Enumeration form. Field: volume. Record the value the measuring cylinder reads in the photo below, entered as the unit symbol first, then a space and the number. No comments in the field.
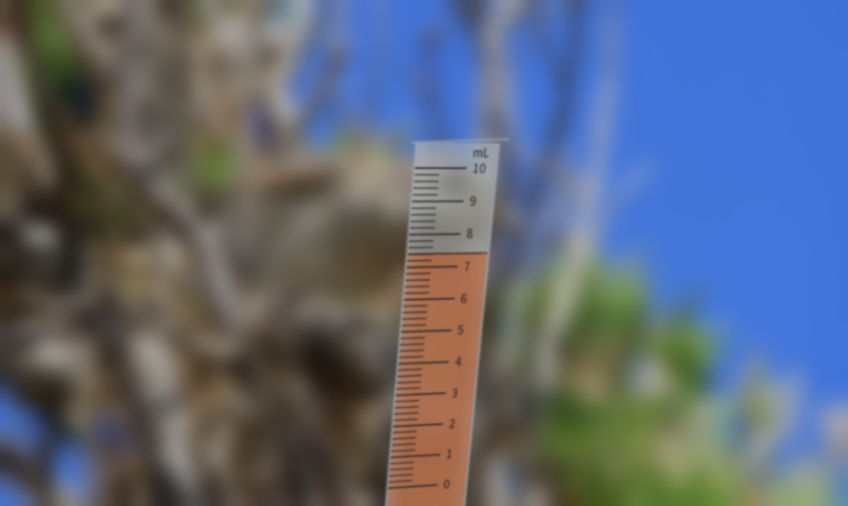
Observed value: mL 7.4
